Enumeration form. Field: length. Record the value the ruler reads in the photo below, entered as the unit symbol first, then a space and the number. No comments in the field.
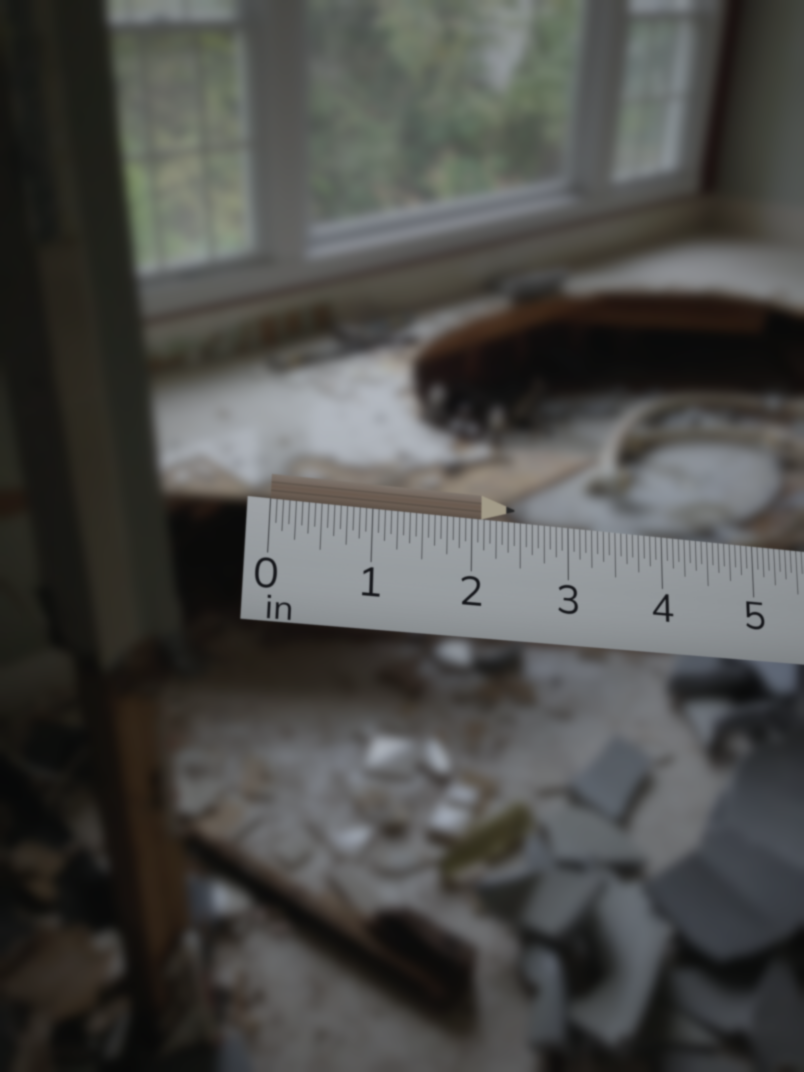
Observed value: in 2.4375
